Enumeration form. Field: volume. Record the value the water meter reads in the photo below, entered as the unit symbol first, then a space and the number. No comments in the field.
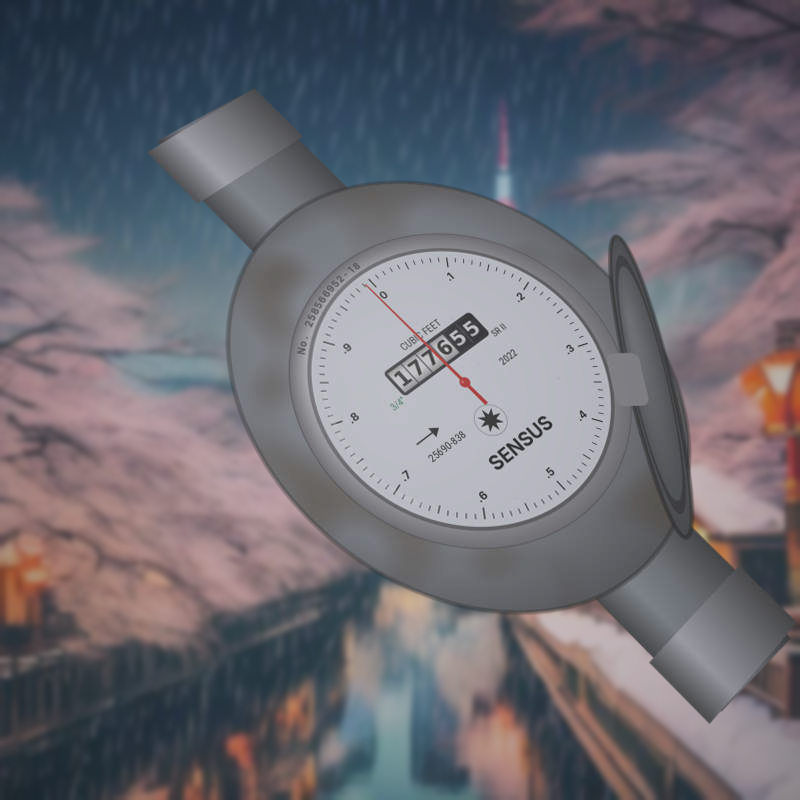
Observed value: ft³ 177654.99
